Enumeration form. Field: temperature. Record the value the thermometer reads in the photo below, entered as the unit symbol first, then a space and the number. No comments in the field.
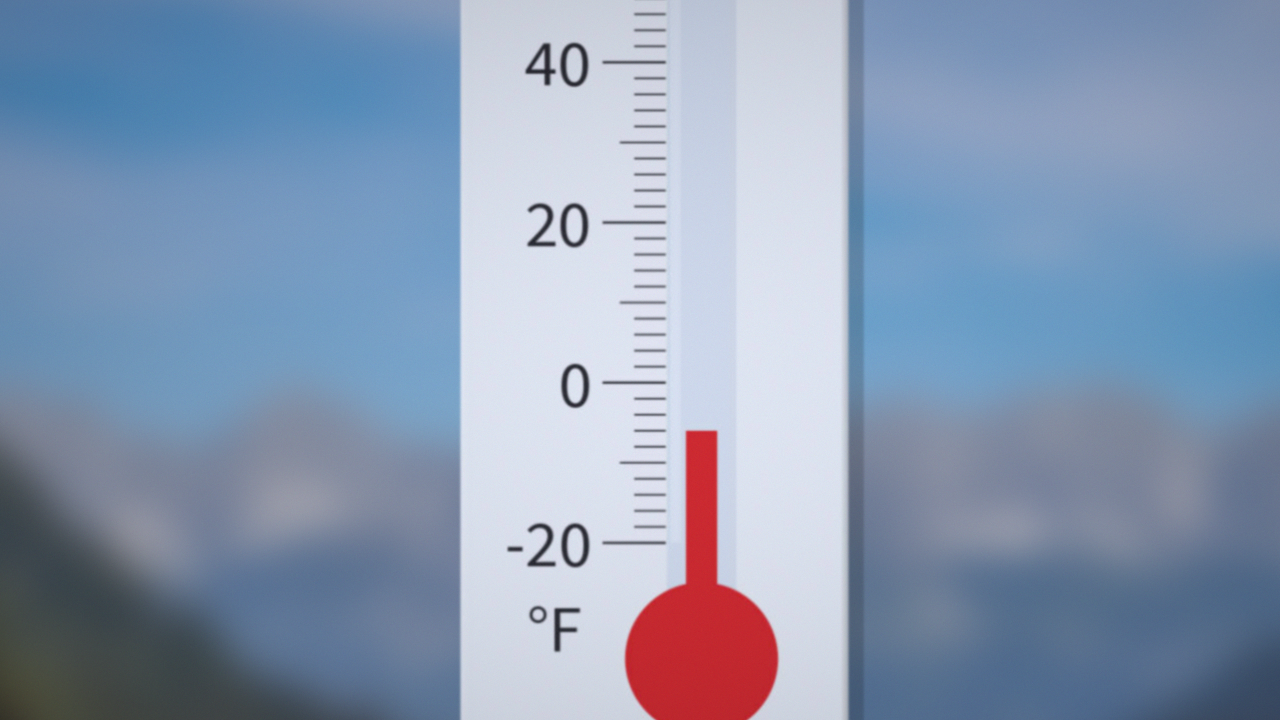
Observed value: °F -6
